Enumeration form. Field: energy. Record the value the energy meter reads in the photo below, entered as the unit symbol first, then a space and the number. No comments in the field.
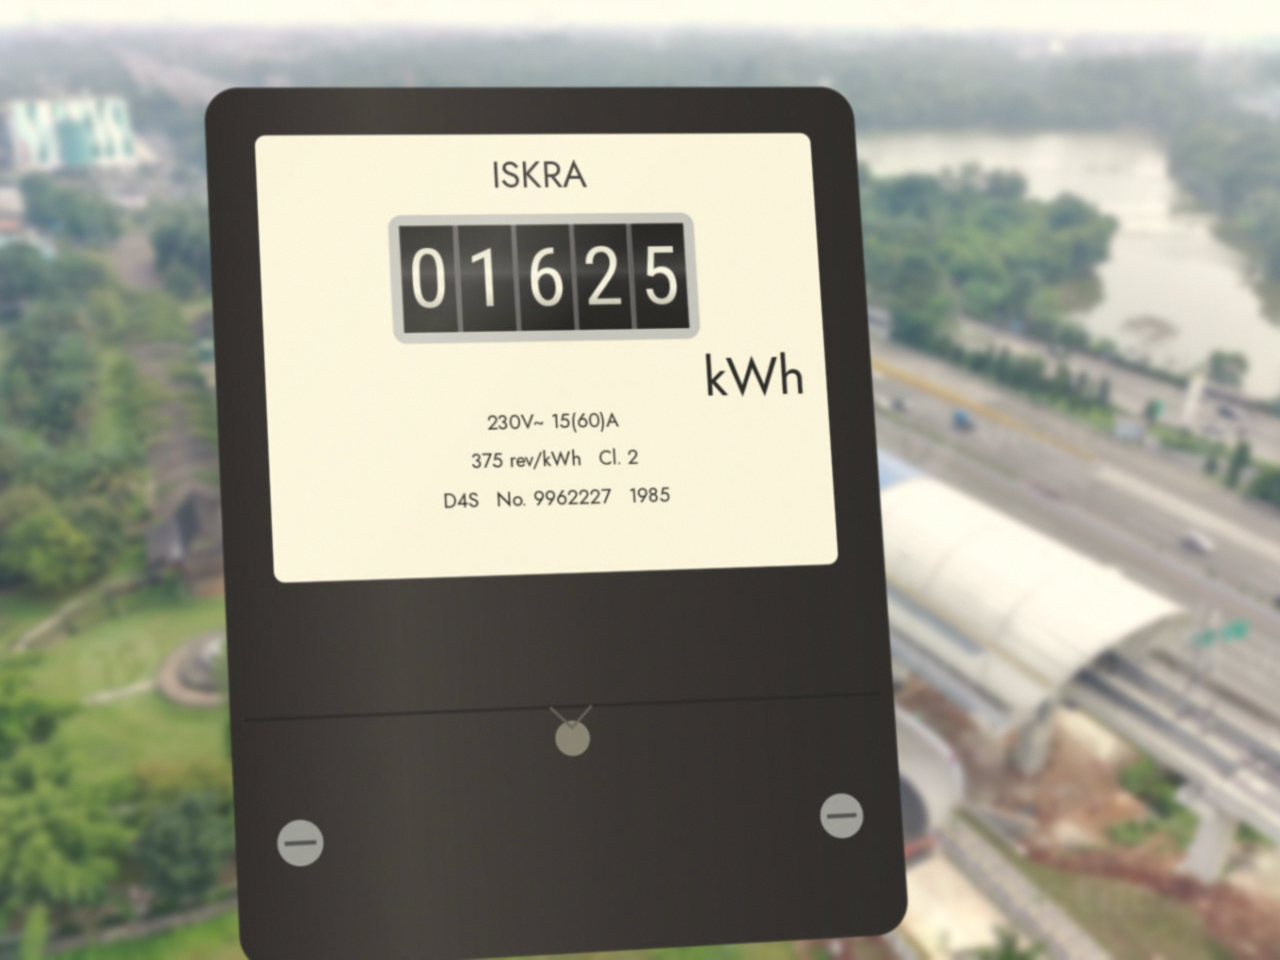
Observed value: kWh 1625
